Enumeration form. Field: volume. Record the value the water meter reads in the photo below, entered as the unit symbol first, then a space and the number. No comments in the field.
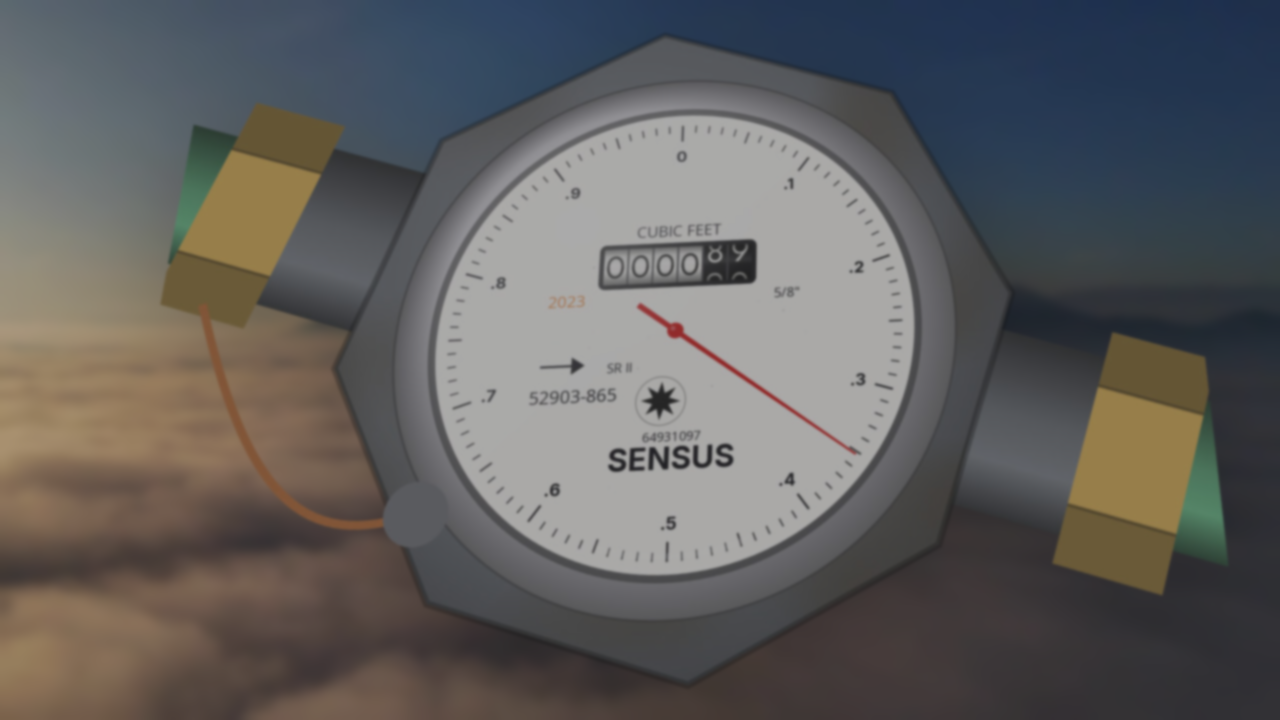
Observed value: ft³ 89.35
